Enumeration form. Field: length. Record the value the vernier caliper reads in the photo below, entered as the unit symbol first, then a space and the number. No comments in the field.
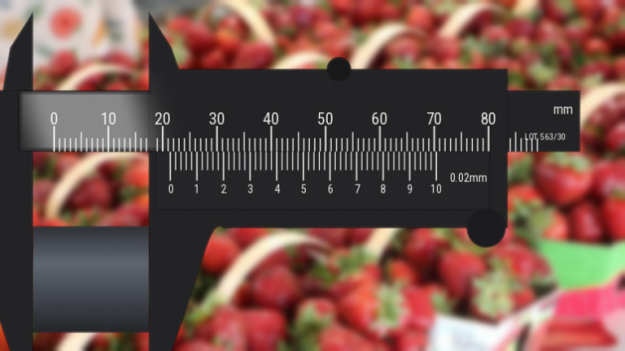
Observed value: mm 21.4
